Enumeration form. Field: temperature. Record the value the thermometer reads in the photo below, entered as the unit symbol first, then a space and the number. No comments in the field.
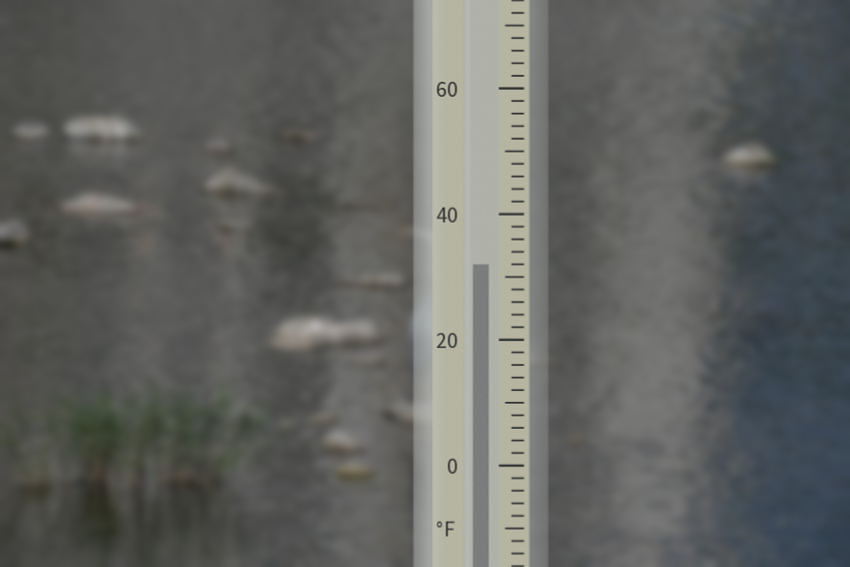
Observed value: °F 32
